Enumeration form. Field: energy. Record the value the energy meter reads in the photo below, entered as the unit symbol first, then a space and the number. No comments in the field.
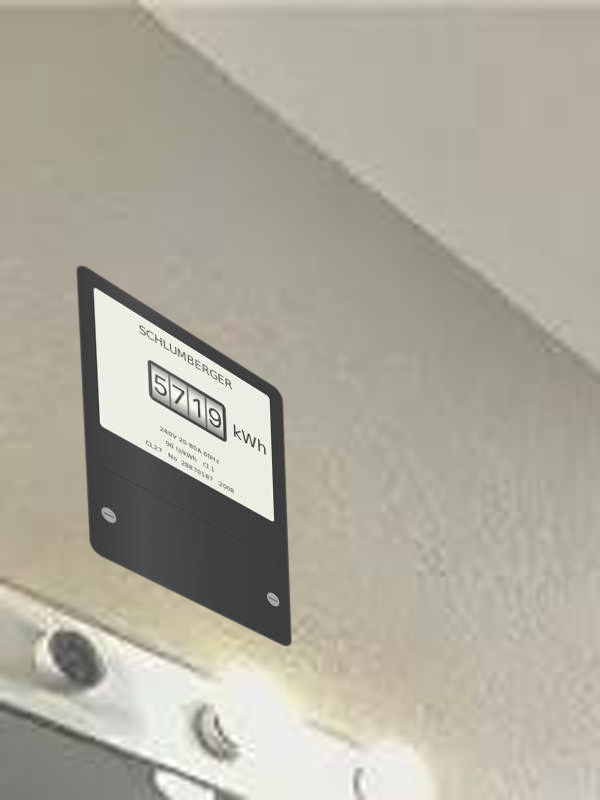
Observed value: kWh 5719
